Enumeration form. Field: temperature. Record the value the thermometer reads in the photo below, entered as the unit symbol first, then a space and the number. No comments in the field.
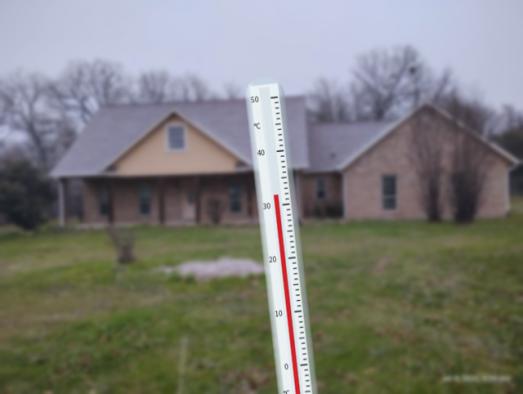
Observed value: °C 32
